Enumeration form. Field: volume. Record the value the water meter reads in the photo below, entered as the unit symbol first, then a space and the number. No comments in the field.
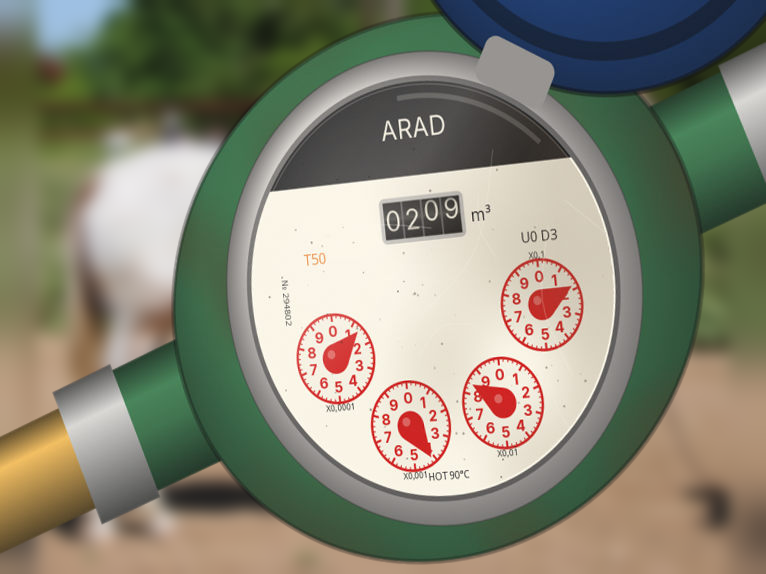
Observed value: m³ 209.1841
